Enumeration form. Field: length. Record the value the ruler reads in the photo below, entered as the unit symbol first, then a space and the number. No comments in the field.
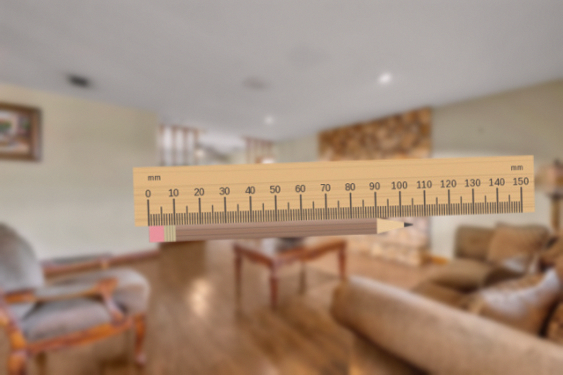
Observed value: mm 105
